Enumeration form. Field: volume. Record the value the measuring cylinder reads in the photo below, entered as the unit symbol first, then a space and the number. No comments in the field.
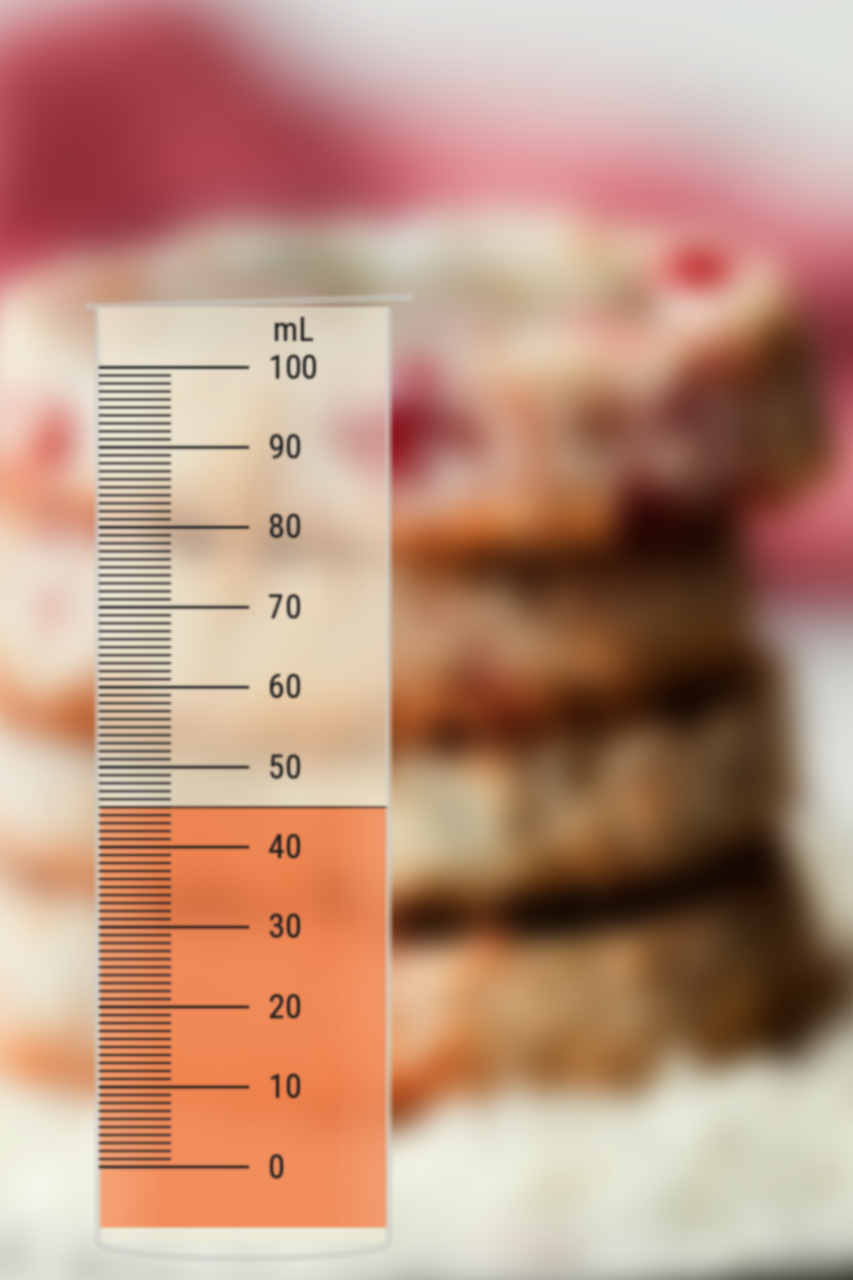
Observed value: mL 45
